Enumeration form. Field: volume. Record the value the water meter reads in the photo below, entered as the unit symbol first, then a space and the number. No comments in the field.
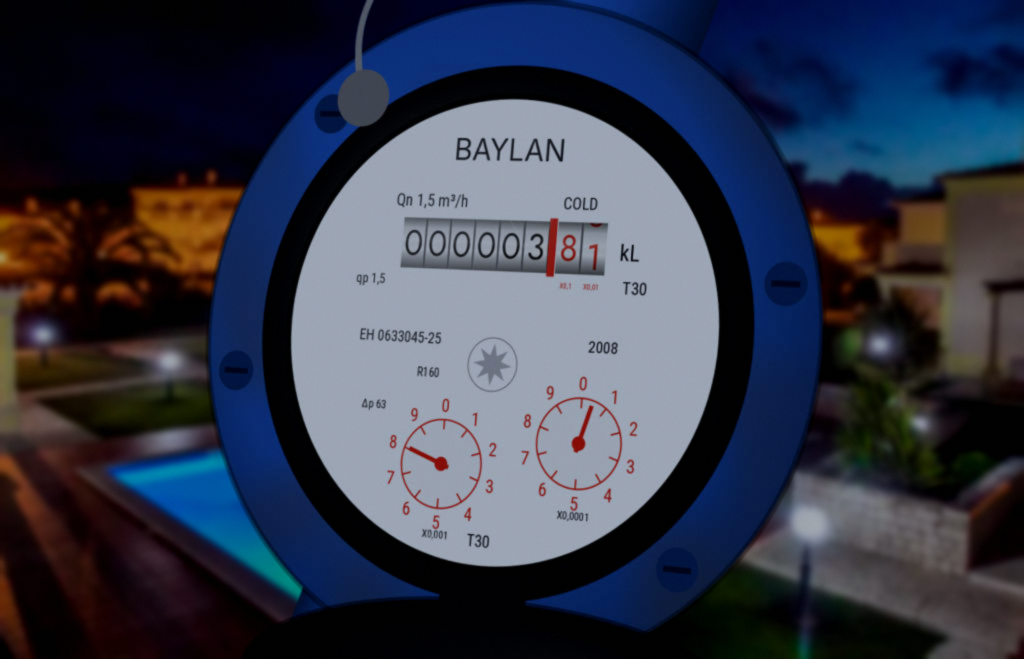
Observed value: kL 3.8080
